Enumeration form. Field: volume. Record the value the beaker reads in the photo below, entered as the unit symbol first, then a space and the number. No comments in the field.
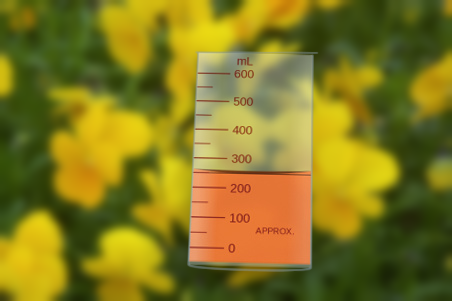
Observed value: mL 250
